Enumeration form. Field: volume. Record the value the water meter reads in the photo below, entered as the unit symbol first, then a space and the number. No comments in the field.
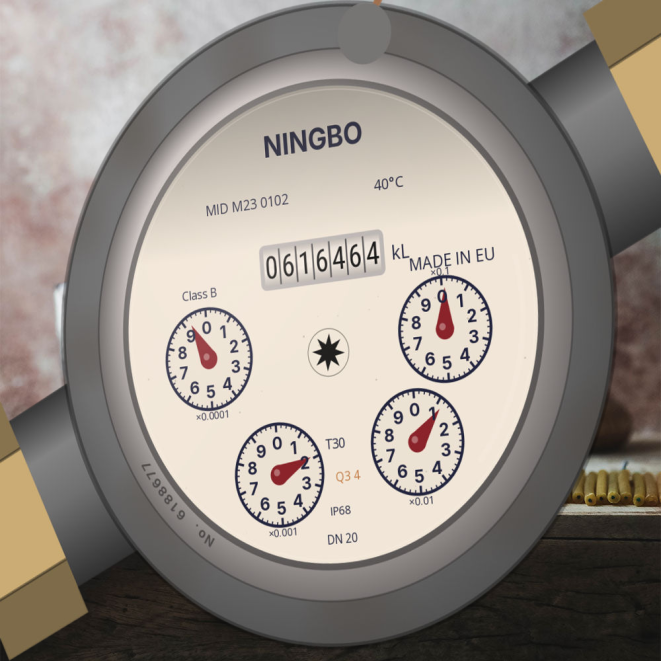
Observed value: kL 616464.0119
